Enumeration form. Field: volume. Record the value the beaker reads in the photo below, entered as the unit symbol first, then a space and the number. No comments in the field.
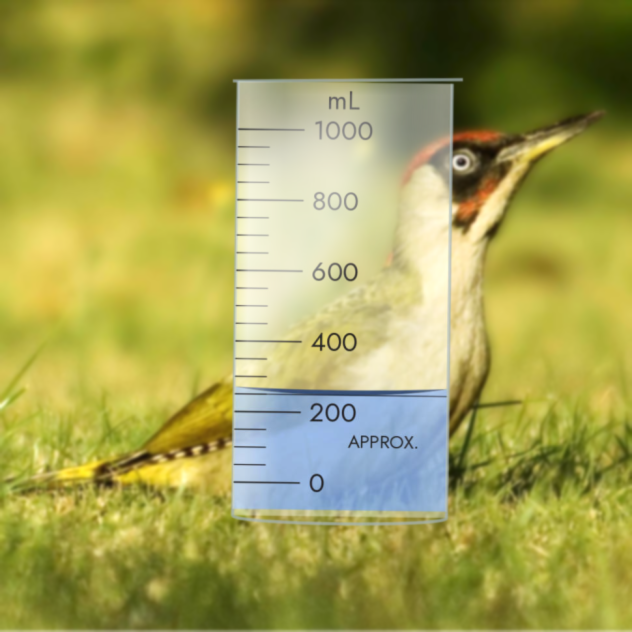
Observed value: mL 250
